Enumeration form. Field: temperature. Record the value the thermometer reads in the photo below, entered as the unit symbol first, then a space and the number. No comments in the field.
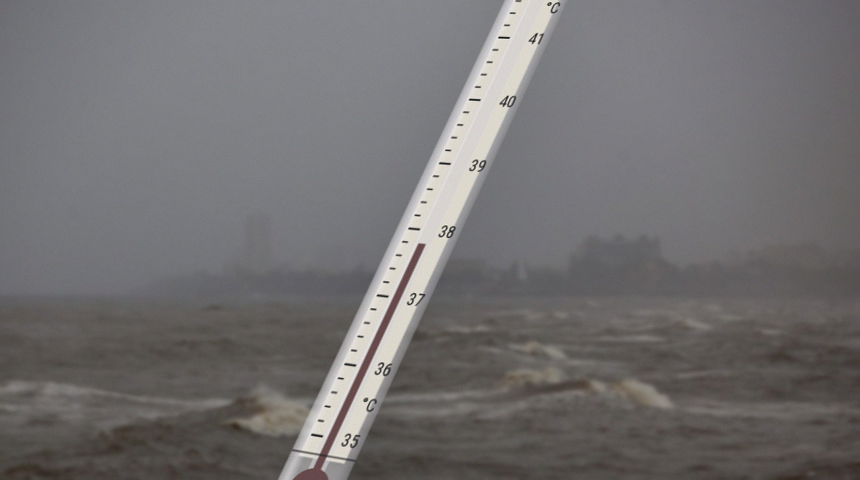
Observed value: °C 37.8
